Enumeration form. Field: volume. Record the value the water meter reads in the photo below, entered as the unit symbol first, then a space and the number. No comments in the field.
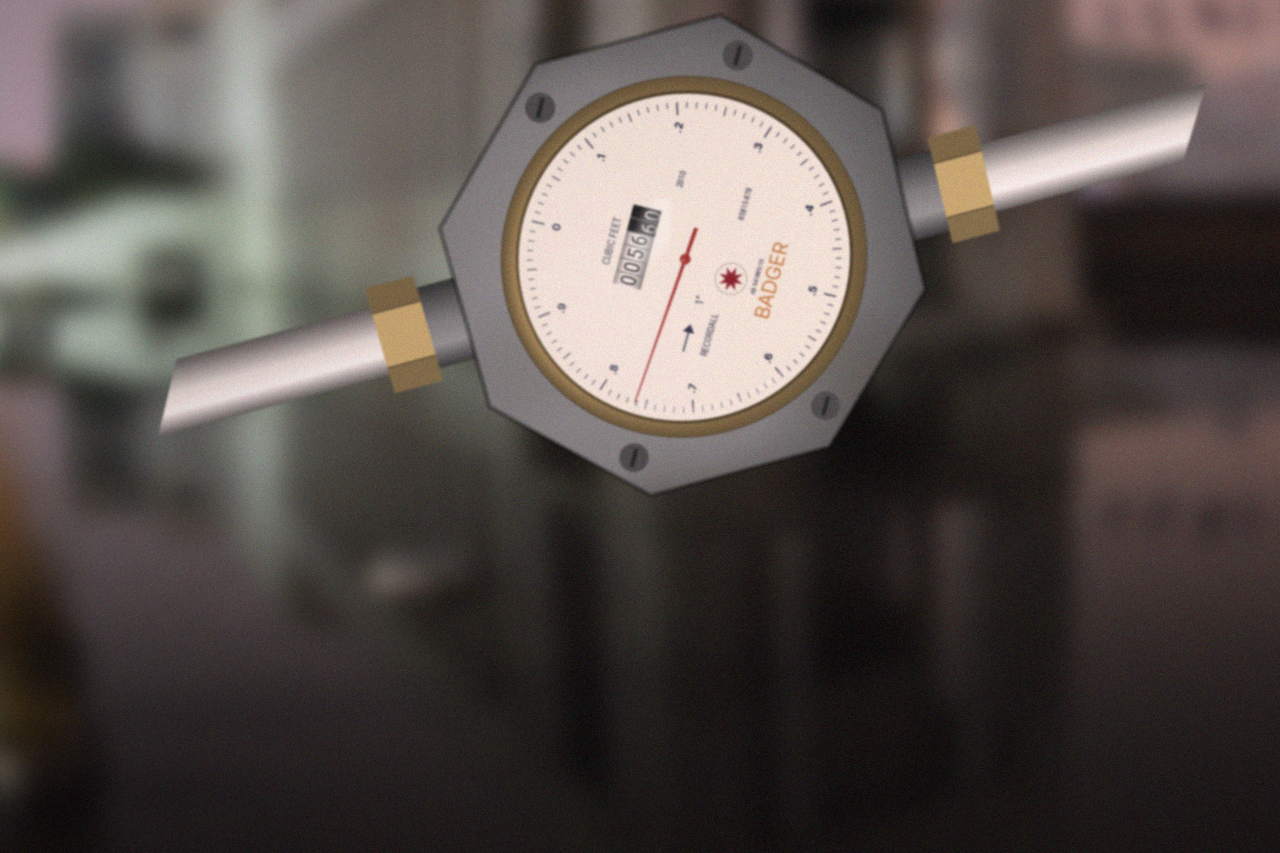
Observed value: ft³ 5659.76
